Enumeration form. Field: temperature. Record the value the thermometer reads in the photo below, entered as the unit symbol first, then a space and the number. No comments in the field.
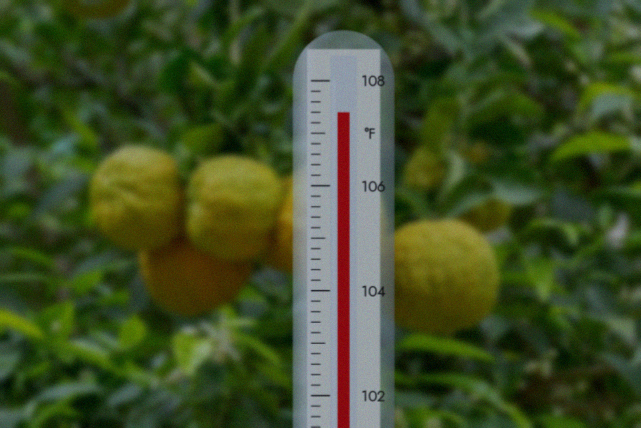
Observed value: °F 107.4
